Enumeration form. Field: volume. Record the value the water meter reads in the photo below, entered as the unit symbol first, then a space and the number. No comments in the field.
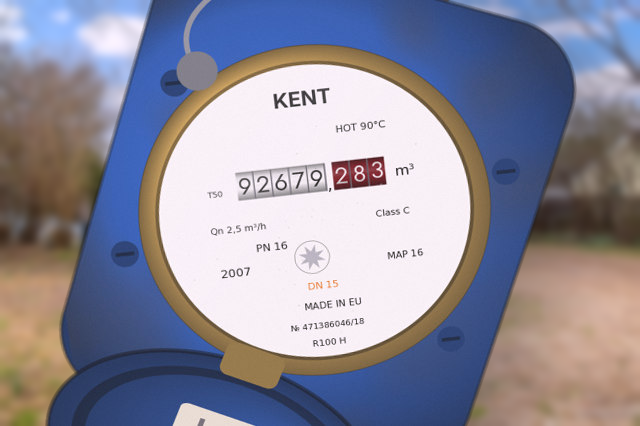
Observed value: m³ 92679.283
